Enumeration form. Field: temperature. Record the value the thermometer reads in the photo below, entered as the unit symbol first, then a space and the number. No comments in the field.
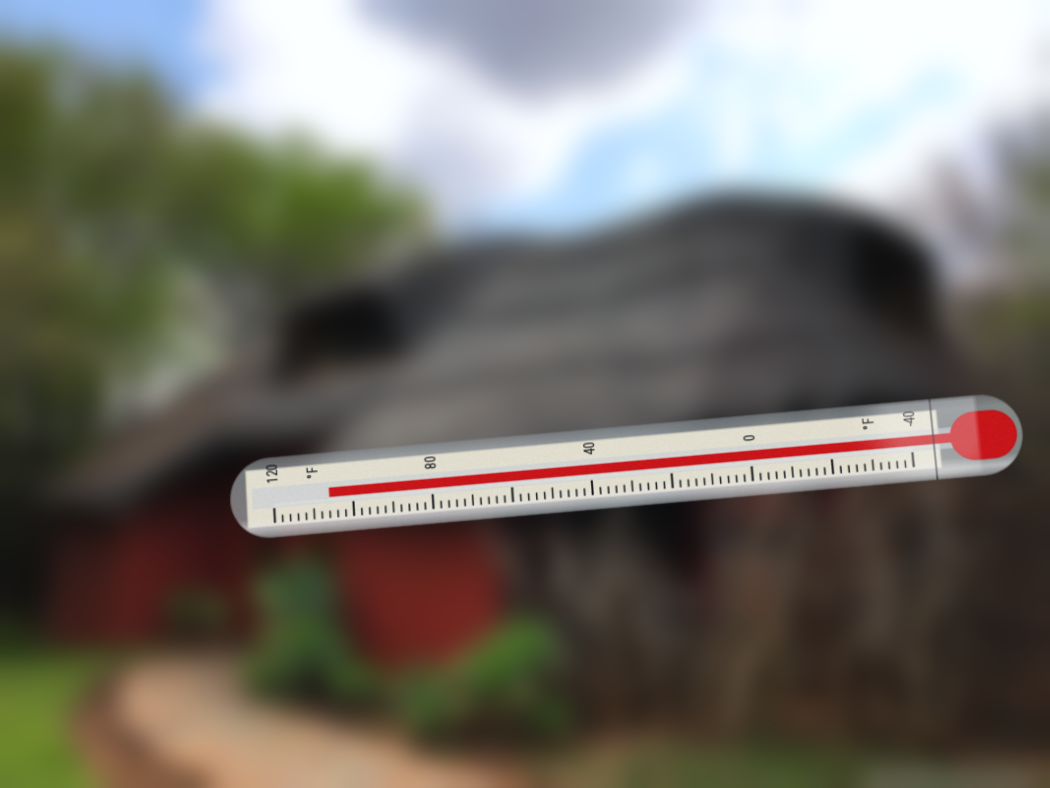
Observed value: °F 106
